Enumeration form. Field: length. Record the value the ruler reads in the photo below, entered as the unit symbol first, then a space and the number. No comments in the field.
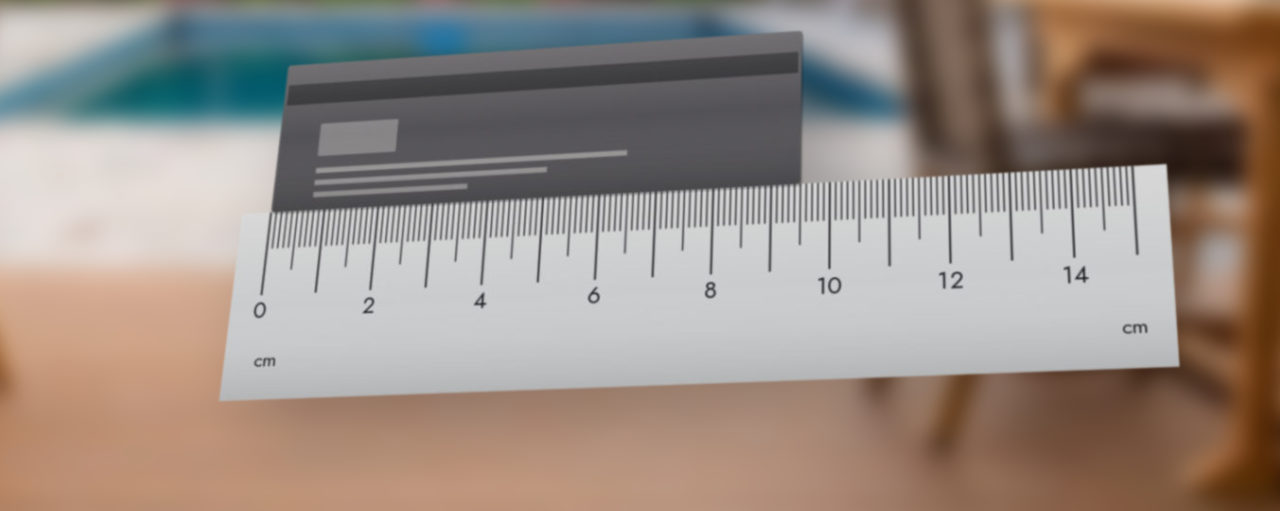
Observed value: cm 9.5
